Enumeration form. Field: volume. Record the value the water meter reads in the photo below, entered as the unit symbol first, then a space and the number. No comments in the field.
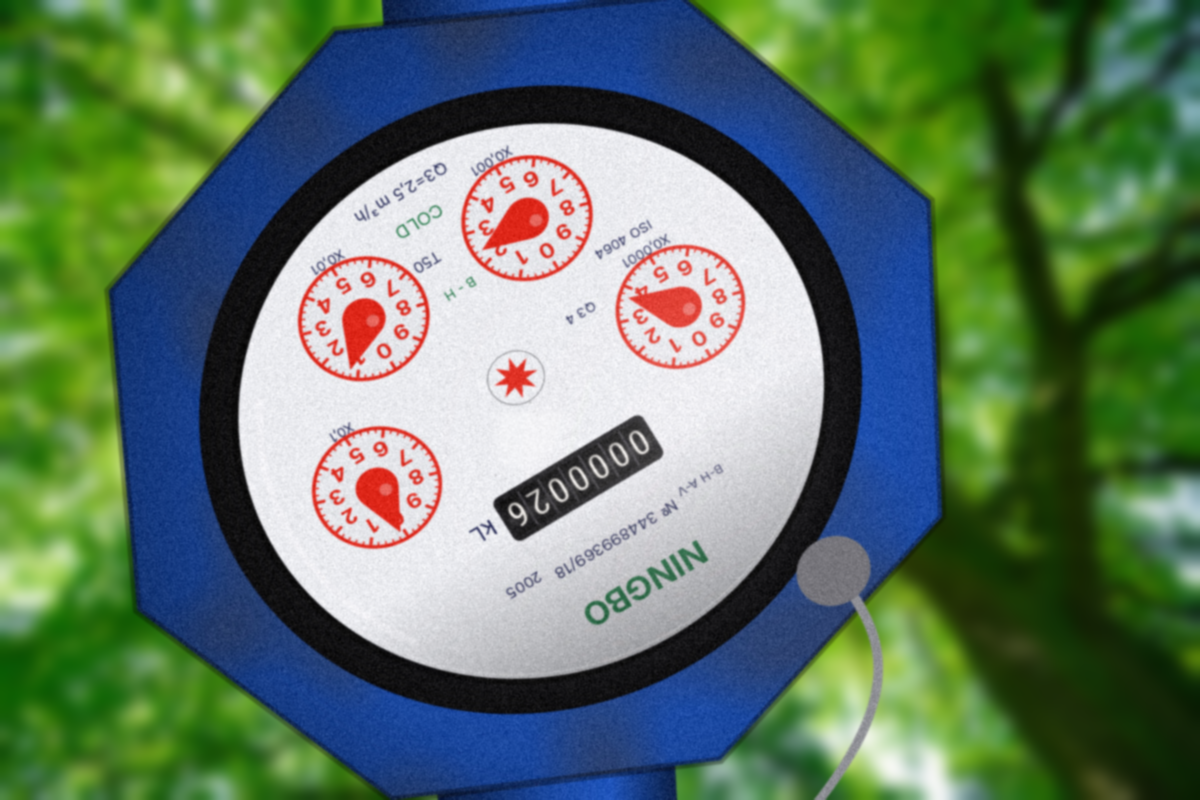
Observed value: kL 26.0123
